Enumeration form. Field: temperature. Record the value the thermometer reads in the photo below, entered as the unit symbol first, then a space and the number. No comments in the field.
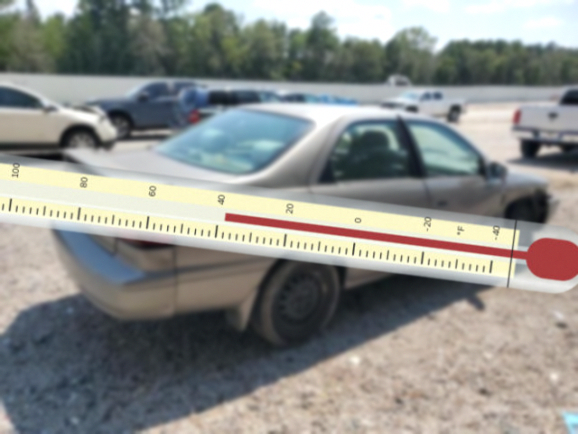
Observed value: °F 38
